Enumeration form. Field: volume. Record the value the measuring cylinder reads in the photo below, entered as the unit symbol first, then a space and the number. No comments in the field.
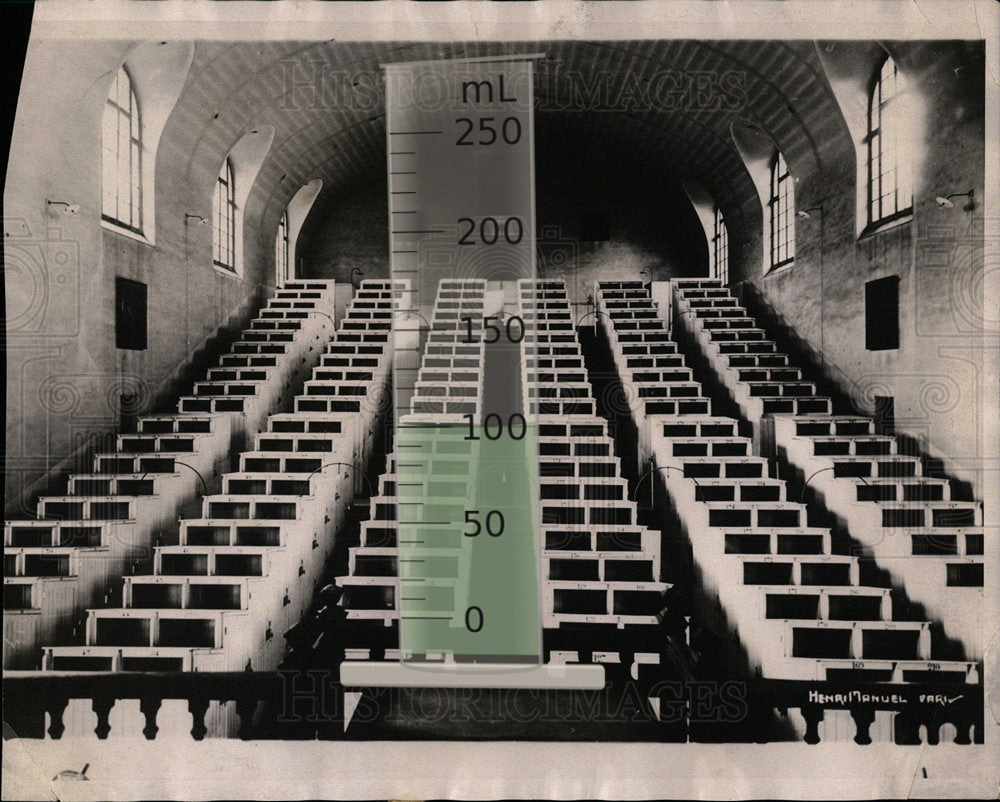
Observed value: mL 100
